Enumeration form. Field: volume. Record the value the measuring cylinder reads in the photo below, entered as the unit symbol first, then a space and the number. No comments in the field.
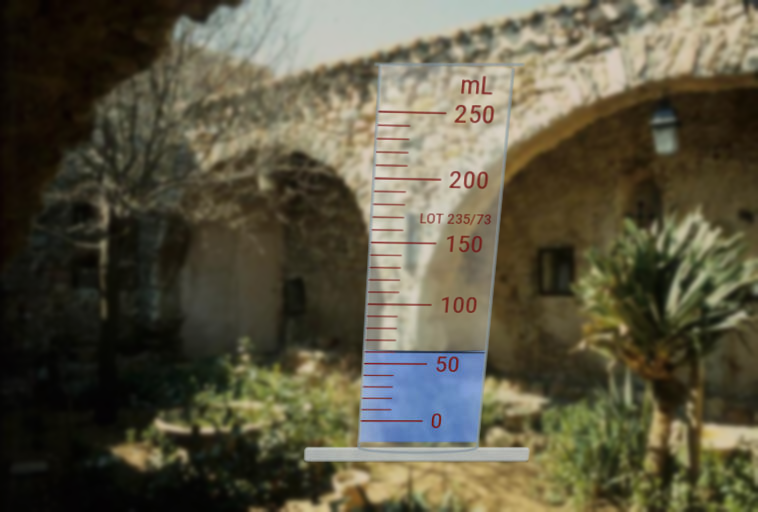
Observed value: mL 60
